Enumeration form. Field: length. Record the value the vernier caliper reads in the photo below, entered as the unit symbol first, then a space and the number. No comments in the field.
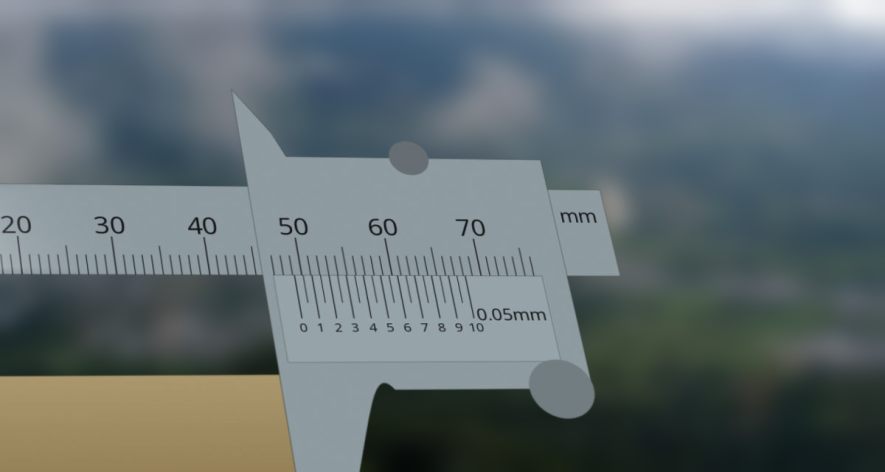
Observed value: mm 49.2
